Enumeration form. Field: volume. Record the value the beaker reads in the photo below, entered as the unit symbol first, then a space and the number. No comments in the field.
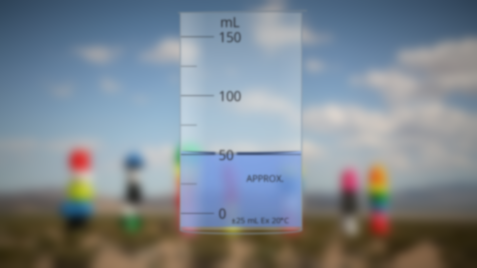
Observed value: mL 50
